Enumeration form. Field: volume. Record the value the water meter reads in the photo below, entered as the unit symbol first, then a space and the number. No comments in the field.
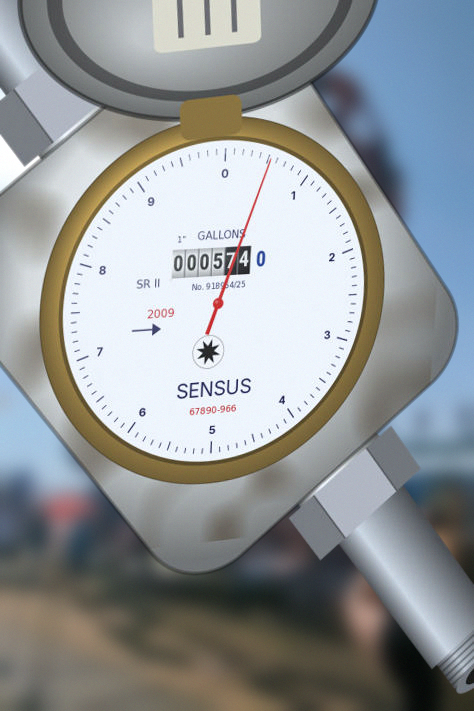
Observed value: gal 5740.5
